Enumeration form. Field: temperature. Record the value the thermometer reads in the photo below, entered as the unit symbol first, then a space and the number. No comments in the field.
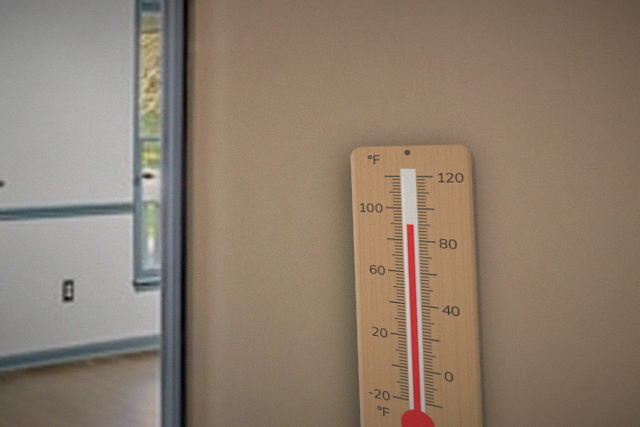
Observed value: °F 90
